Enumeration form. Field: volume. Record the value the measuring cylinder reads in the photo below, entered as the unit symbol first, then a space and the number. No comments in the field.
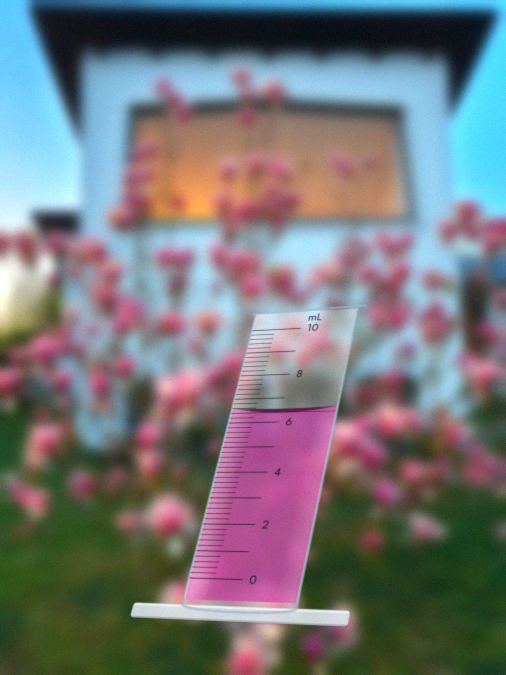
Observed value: mL 6.4
